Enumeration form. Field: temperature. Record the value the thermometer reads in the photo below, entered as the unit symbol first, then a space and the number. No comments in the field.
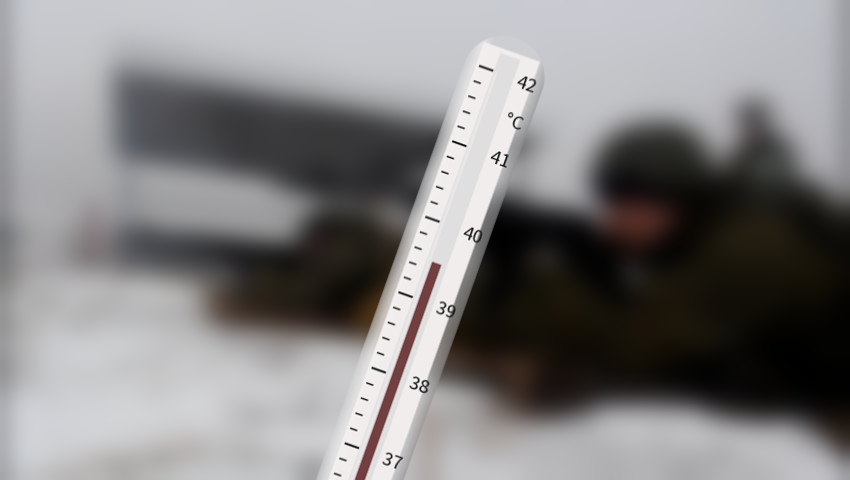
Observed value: °C 39.5
